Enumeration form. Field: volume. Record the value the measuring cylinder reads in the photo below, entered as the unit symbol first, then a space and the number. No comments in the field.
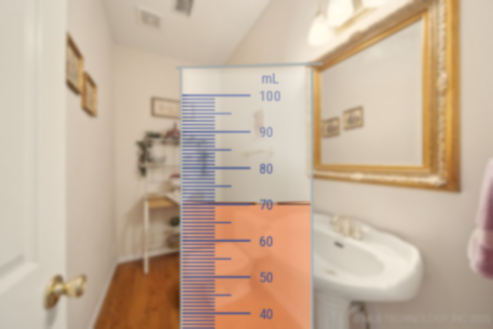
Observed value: mL 70
